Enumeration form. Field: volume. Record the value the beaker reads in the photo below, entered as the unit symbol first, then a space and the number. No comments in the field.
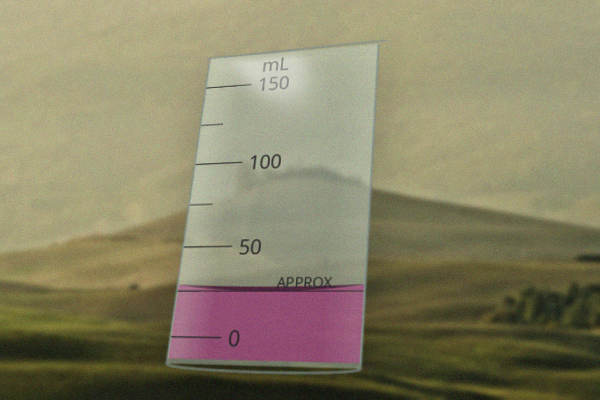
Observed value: mL 25
